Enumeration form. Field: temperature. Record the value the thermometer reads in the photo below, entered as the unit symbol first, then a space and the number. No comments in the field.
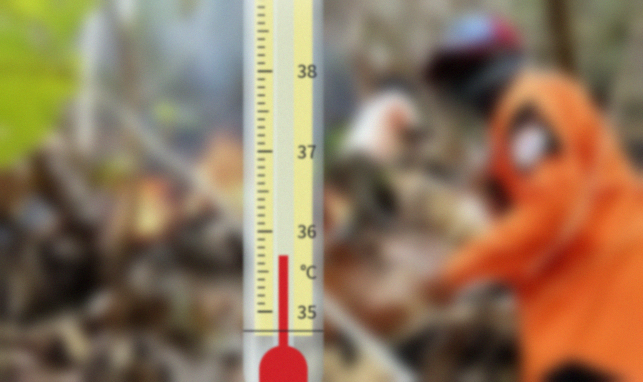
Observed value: °C 35.7
